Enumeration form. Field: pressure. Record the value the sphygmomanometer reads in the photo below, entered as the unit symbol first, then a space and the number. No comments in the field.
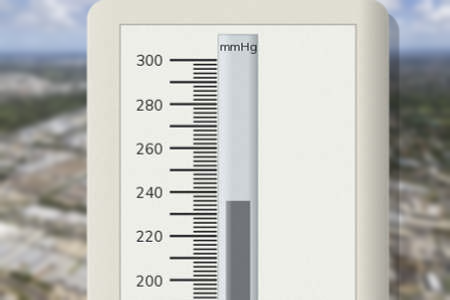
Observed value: mmHg 236
